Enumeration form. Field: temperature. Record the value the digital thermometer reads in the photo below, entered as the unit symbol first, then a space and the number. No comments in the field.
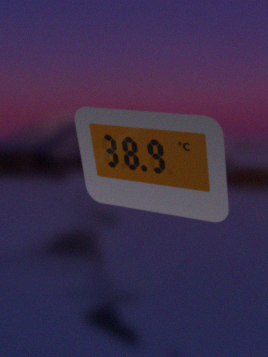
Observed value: °C 38.9
